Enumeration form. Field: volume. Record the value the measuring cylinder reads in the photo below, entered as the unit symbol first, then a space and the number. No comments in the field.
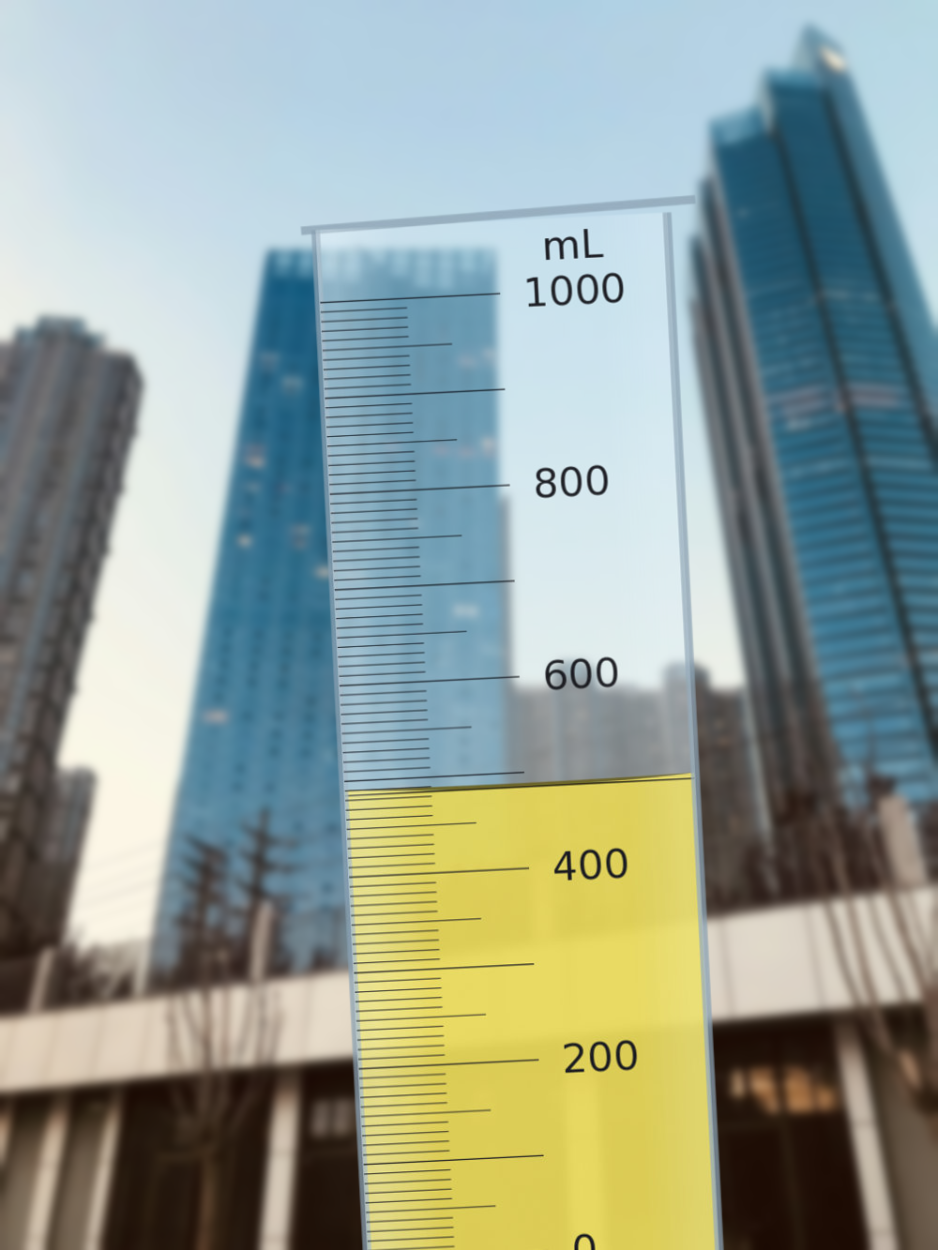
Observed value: mL 485
